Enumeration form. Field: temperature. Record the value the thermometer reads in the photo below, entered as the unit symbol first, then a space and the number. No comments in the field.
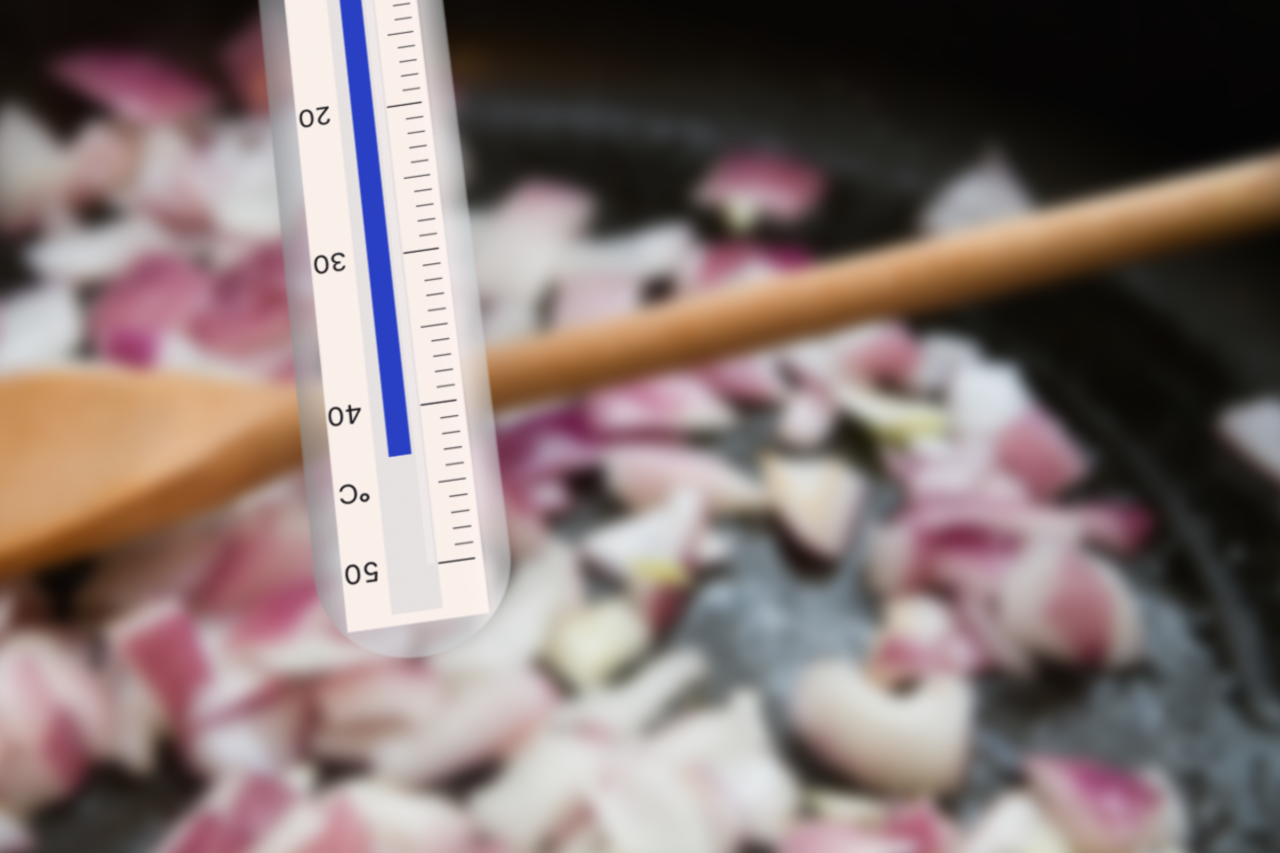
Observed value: °C 43
